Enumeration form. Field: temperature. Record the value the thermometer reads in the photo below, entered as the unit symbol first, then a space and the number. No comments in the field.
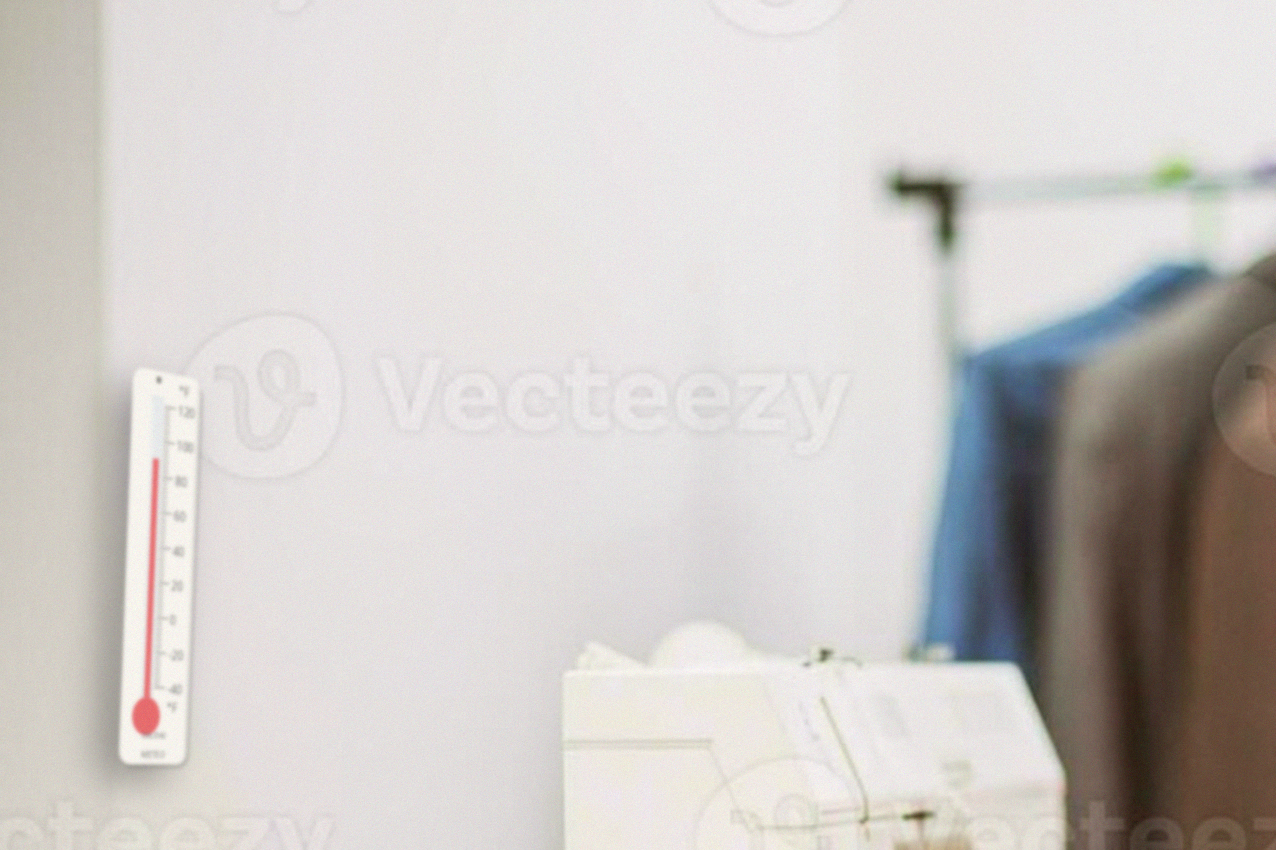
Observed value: °F 90
